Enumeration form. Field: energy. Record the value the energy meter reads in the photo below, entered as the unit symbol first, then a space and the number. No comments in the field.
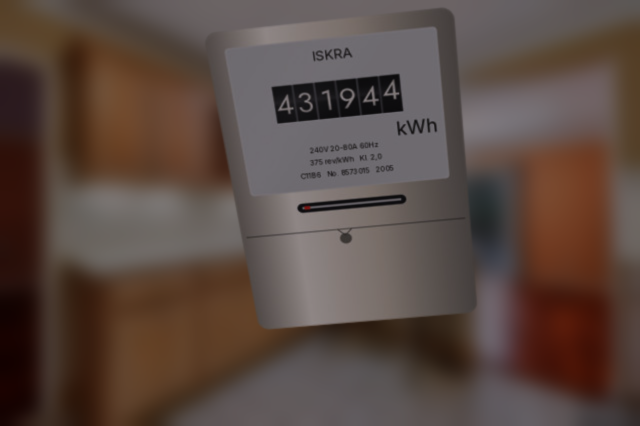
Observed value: kWh 431944
